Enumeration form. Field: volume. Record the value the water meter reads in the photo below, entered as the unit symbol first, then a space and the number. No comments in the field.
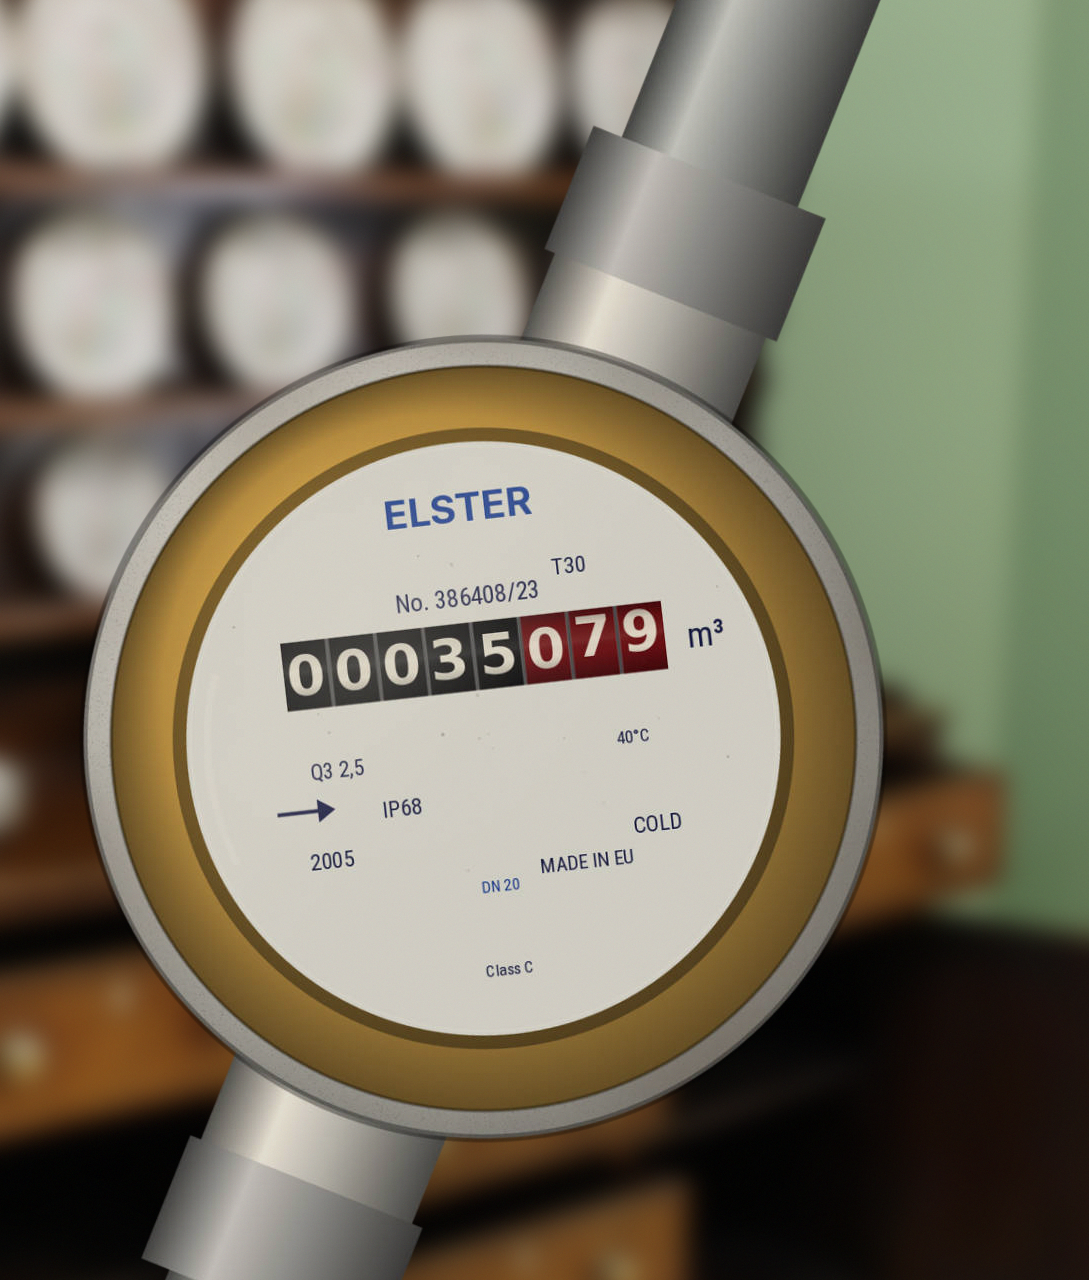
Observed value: m³ 35.079
